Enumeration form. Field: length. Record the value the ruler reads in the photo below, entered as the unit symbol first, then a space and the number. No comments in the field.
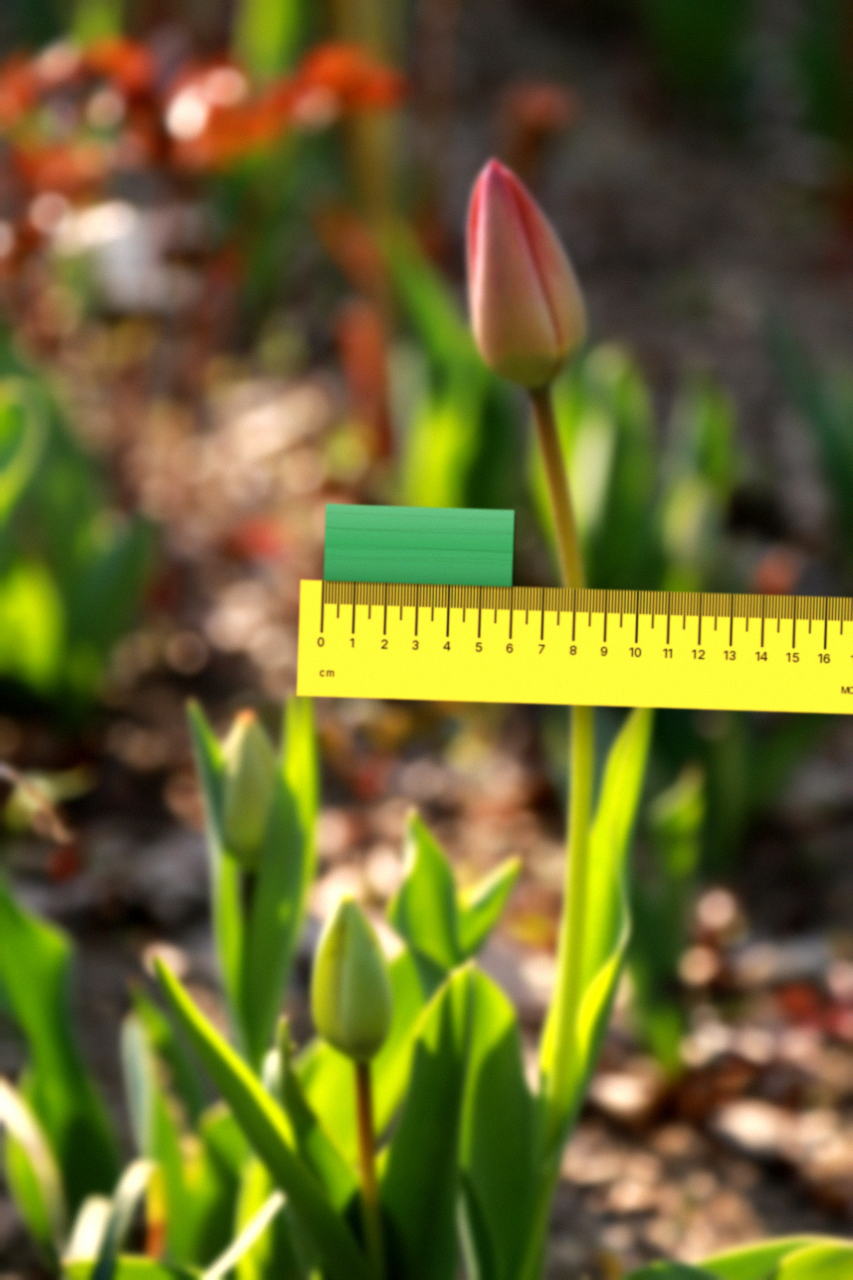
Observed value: cm 6
